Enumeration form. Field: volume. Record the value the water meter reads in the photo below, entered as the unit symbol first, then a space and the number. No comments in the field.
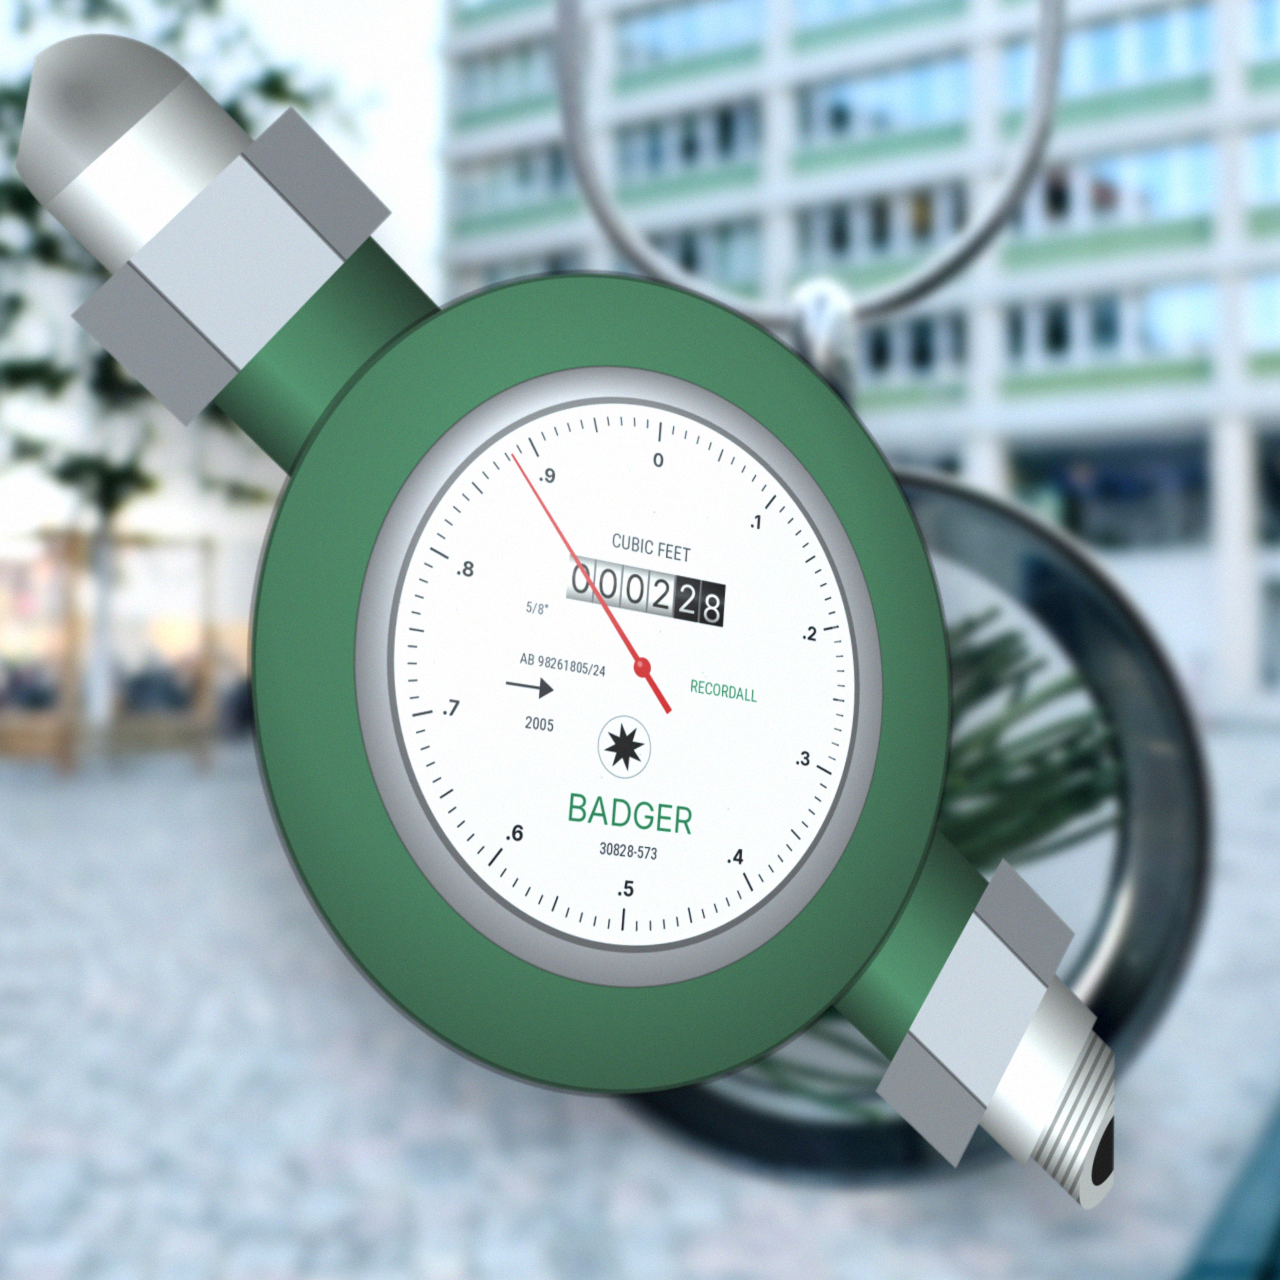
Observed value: ft³ 227.88
